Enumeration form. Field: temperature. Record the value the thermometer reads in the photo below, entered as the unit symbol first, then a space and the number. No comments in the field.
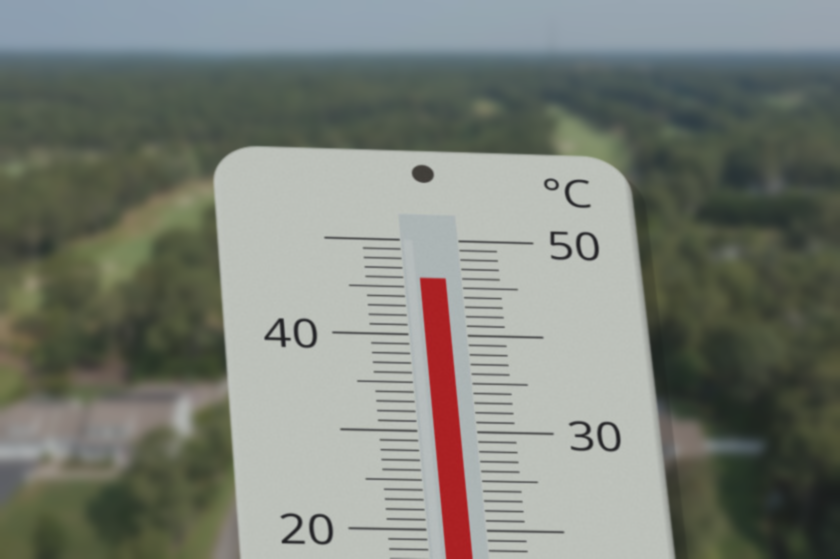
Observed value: °C 46
